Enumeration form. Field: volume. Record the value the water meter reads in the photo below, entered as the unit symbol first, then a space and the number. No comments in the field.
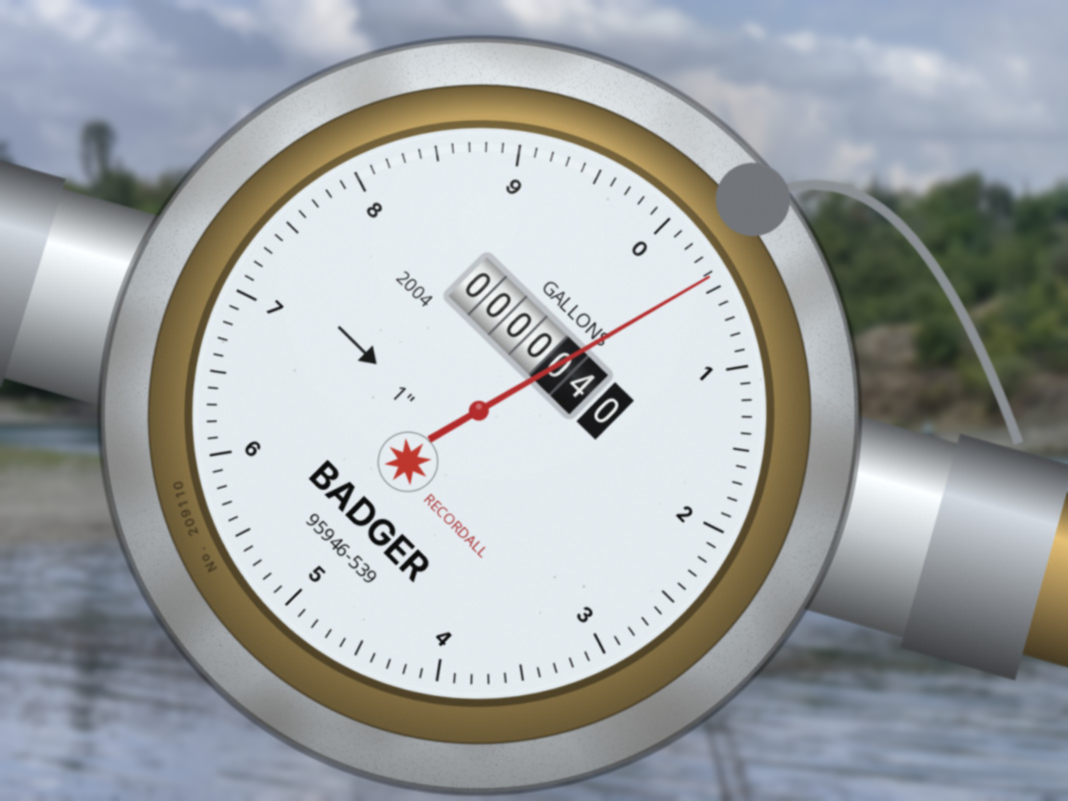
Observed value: gal 40.4
